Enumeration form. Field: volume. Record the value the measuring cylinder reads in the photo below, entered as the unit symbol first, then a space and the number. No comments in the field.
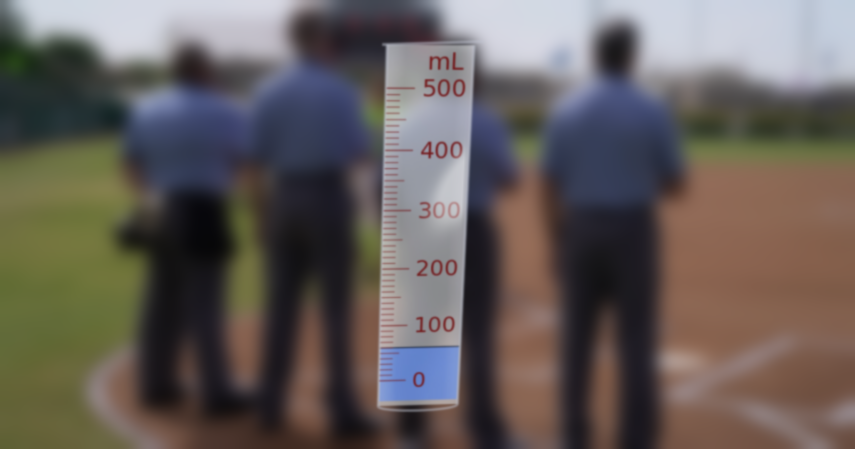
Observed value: mL 60
